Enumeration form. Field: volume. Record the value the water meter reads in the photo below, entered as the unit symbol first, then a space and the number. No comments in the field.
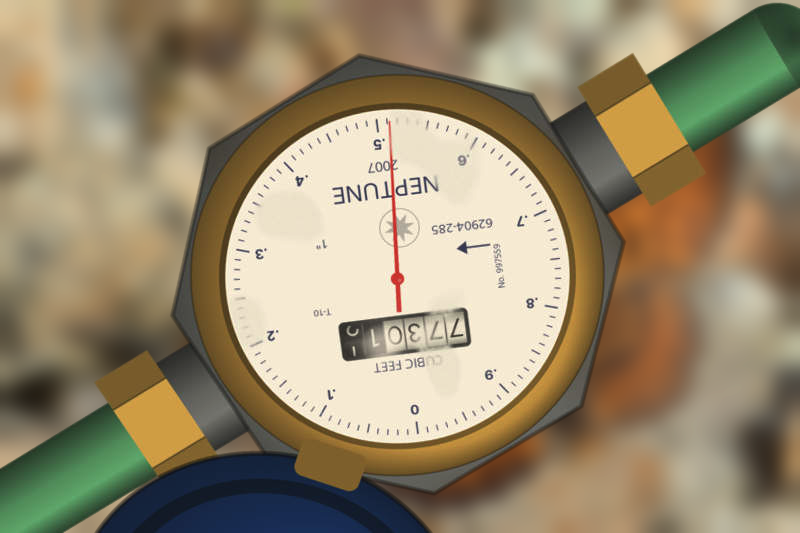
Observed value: ft³ 773011.51
